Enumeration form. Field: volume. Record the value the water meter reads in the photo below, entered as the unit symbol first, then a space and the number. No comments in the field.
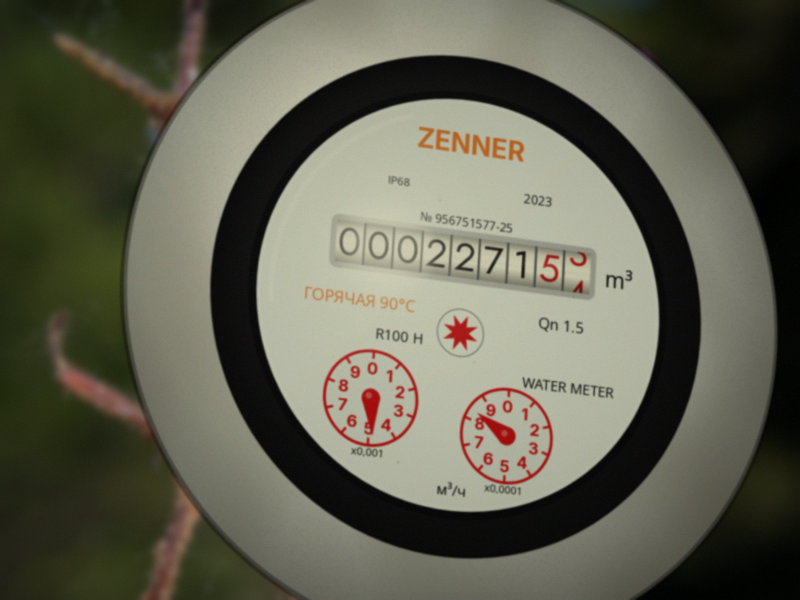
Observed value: m³ 2271.5348
